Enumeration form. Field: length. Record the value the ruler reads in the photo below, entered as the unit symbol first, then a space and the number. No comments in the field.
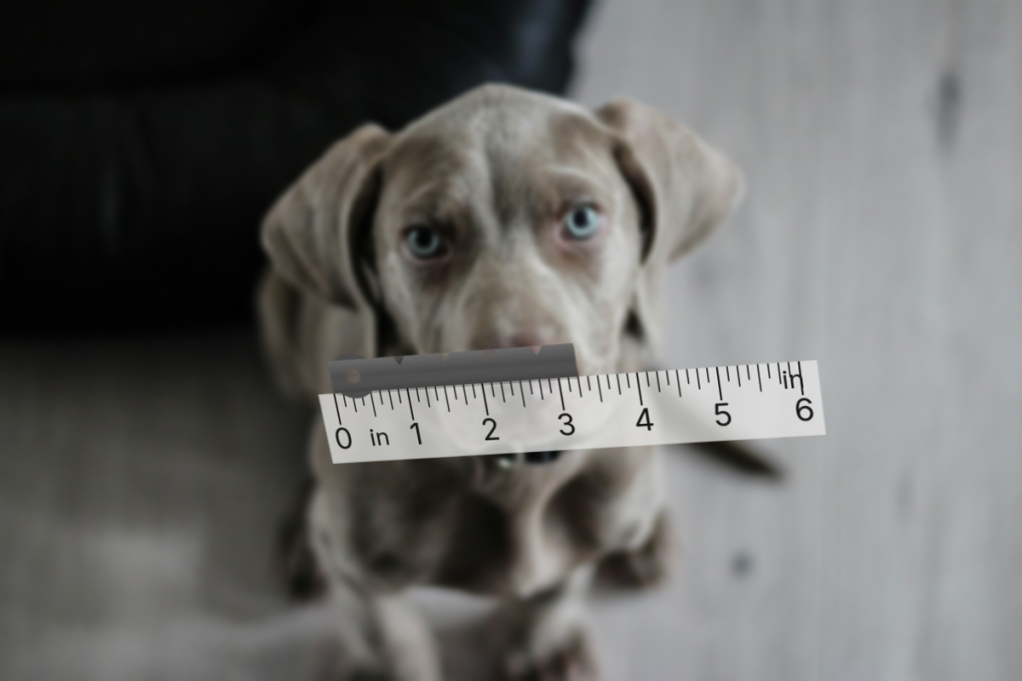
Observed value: in 3.25
